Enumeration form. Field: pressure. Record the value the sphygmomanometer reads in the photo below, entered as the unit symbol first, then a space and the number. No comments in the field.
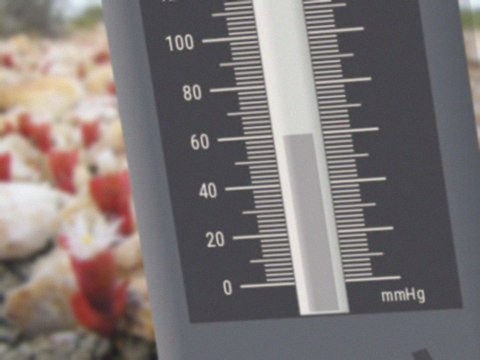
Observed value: mmHg 60
